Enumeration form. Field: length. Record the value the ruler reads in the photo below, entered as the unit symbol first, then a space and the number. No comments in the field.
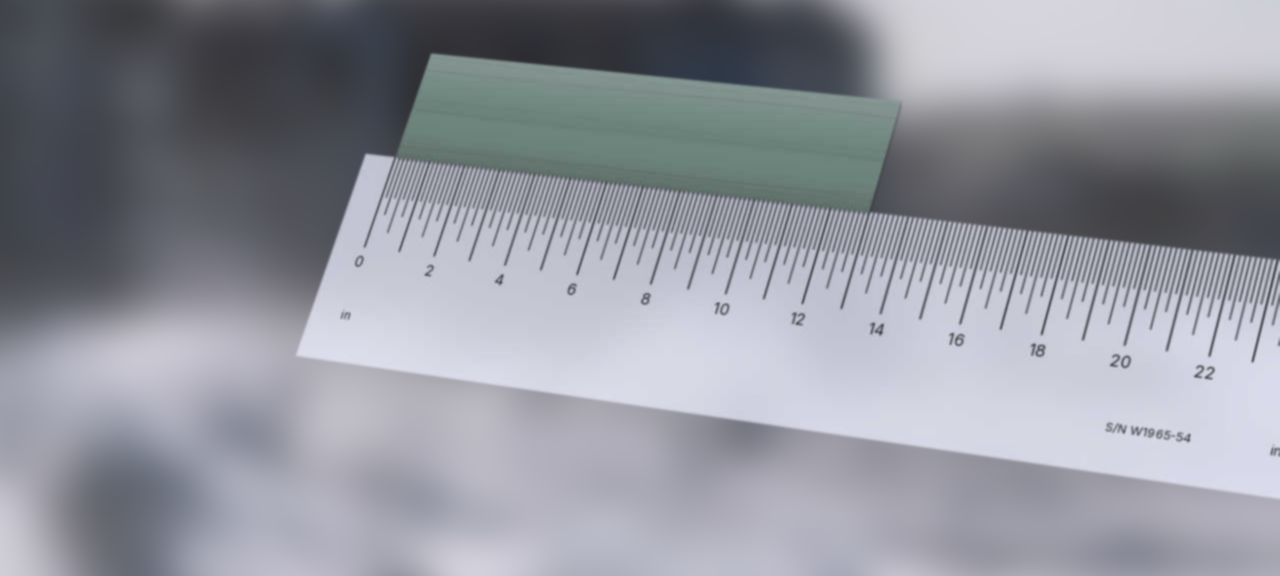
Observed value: in 13
